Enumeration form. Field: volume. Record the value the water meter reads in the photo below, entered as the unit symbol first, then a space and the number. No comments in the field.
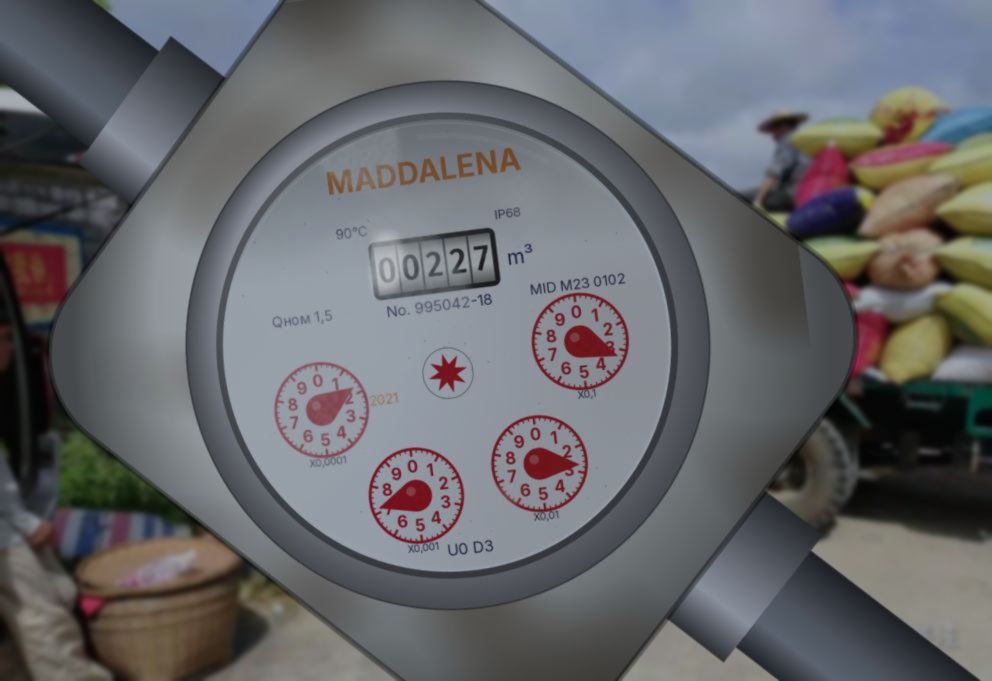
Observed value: m³ 227.3271
